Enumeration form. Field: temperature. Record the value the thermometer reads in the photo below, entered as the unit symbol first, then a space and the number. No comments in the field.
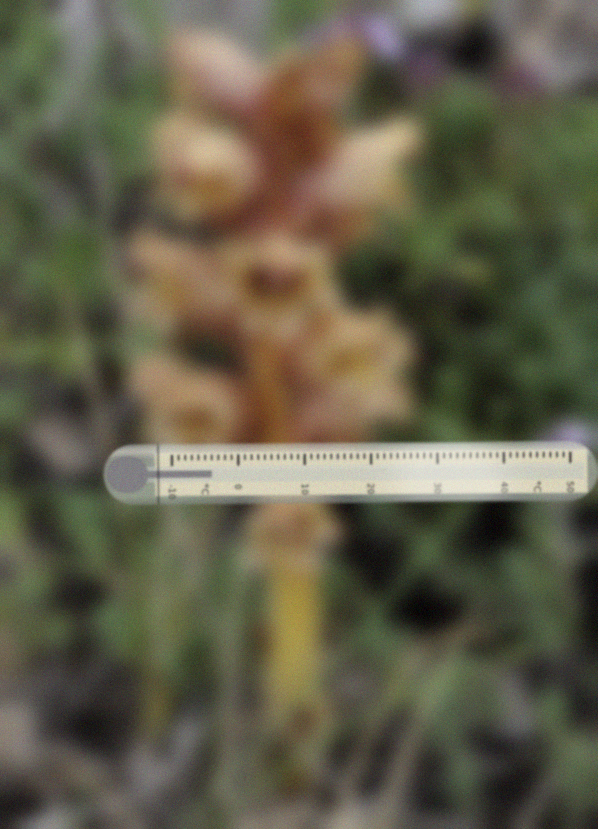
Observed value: °C -4
